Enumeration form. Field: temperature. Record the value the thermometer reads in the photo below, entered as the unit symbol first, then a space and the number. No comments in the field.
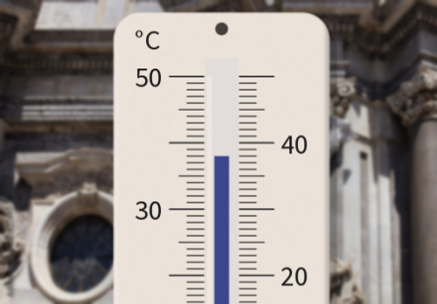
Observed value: °C 38
